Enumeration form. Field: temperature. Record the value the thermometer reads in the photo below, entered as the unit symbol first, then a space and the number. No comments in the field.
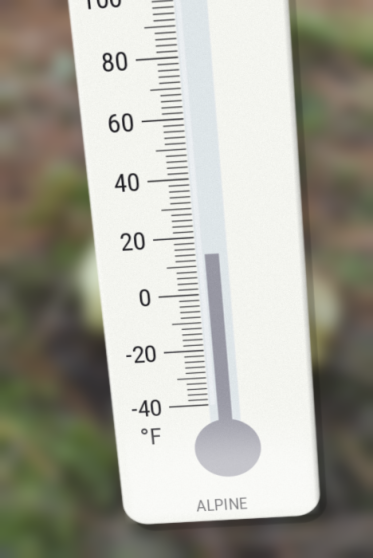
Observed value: °F 14
